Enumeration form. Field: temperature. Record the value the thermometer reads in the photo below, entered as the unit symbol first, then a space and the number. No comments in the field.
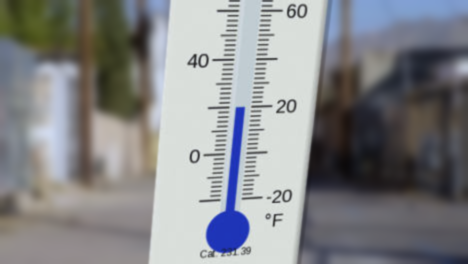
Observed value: °F 20
